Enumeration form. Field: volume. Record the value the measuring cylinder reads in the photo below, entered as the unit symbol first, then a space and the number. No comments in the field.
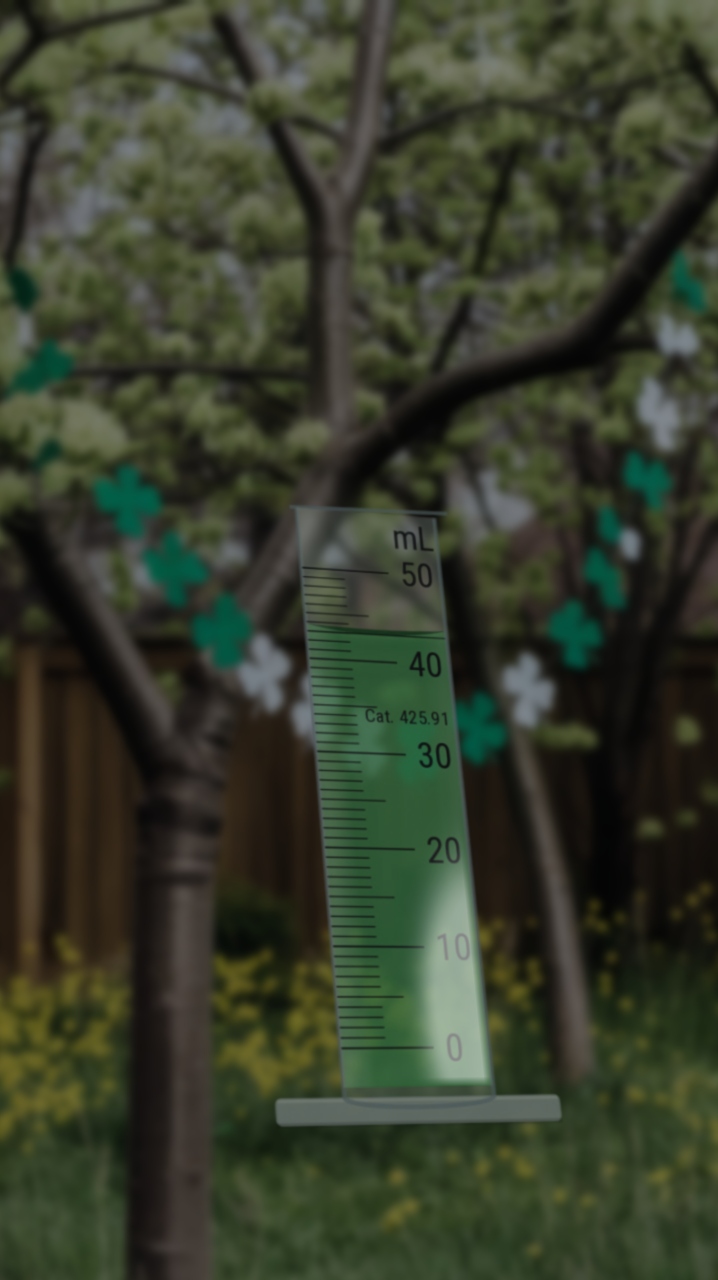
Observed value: mL 43
